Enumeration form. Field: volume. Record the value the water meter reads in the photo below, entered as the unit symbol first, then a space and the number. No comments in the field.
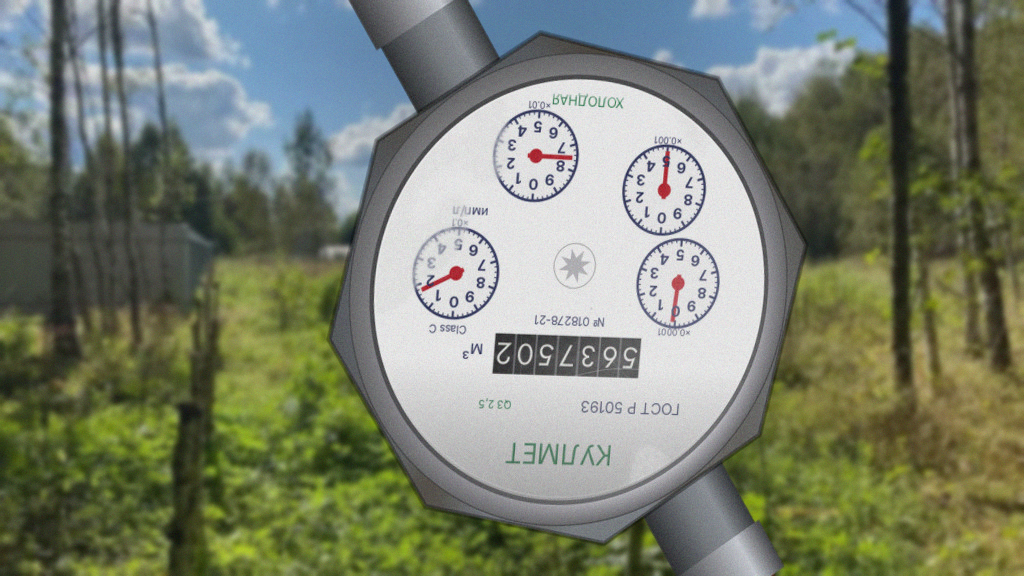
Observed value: m³ 5637502.1750
